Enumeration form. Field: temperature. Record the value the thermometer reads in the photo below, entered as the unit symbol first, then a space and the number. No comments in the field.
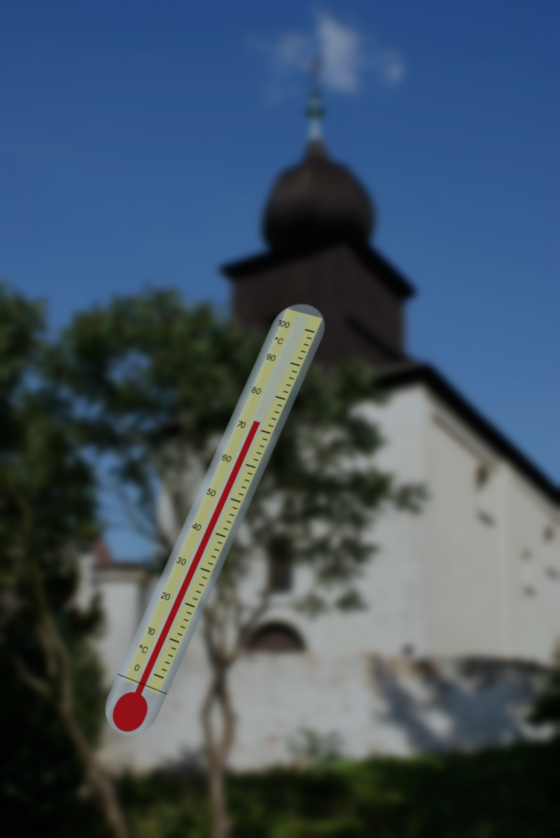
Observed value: °C 72
